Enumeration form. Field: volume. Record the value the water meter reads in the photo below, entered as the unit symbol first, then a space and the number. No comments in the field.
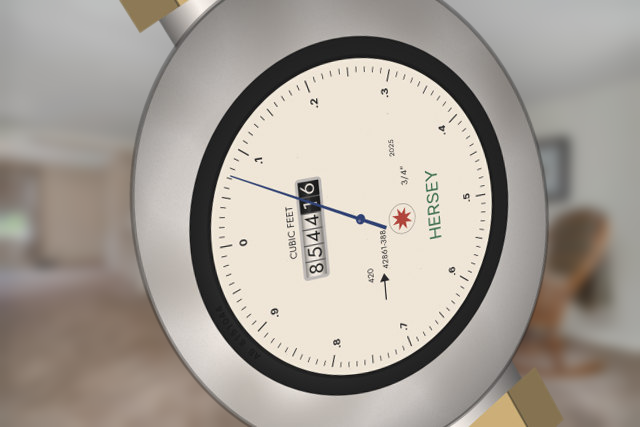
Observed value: ft³ 854416.07
